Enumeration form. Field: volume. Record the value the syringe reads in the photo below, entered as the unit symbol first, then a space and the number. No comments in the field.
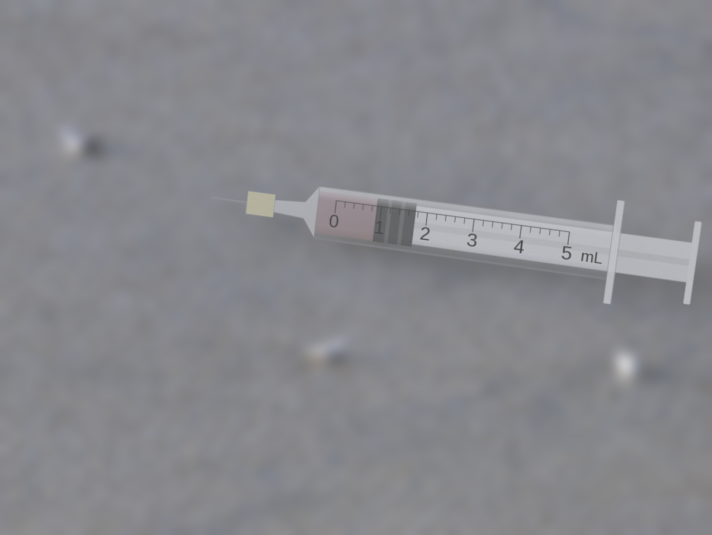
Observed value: mL 0.9
